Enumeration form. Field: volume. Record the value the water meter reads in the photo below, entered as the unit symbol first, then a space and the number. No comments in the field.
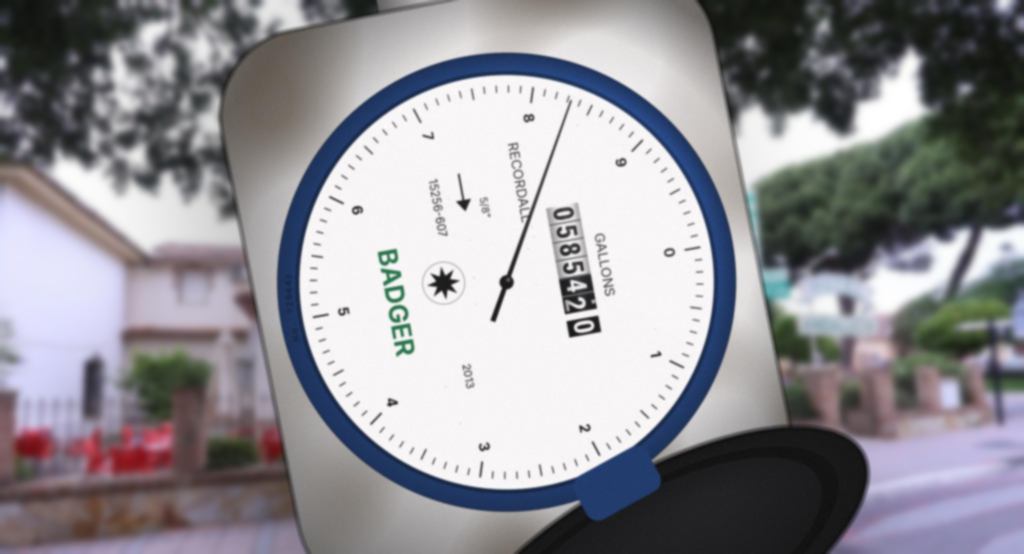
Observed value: gal 585418.3
